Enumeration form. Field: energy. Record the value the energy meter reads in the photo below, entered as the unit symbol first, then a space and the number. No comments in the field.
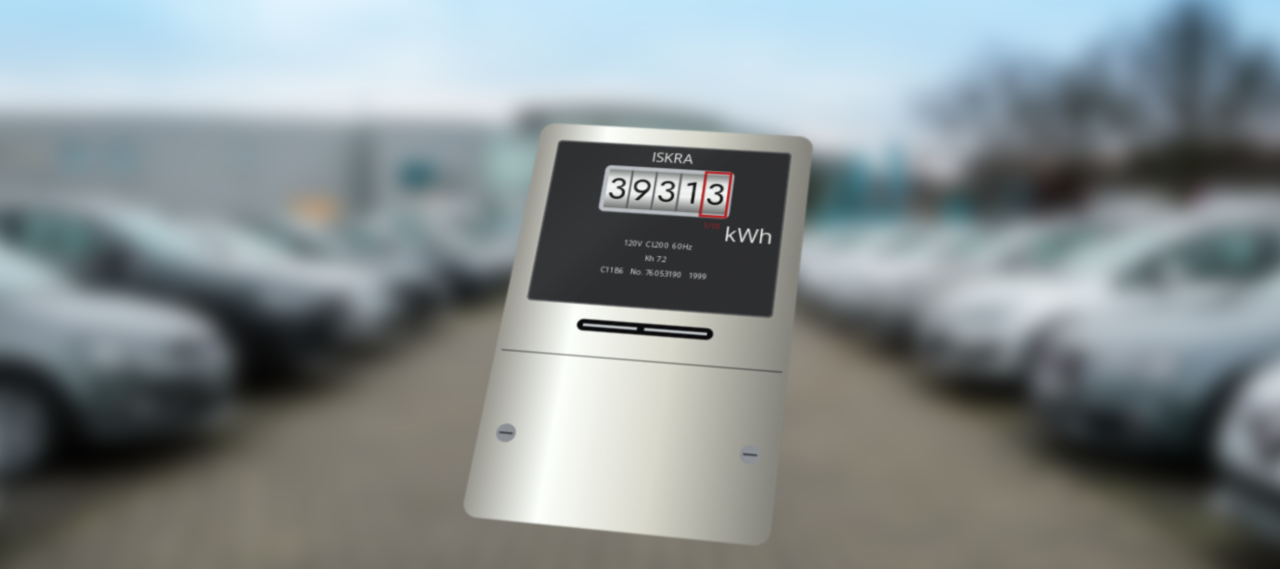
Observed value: kWh 3931.3
